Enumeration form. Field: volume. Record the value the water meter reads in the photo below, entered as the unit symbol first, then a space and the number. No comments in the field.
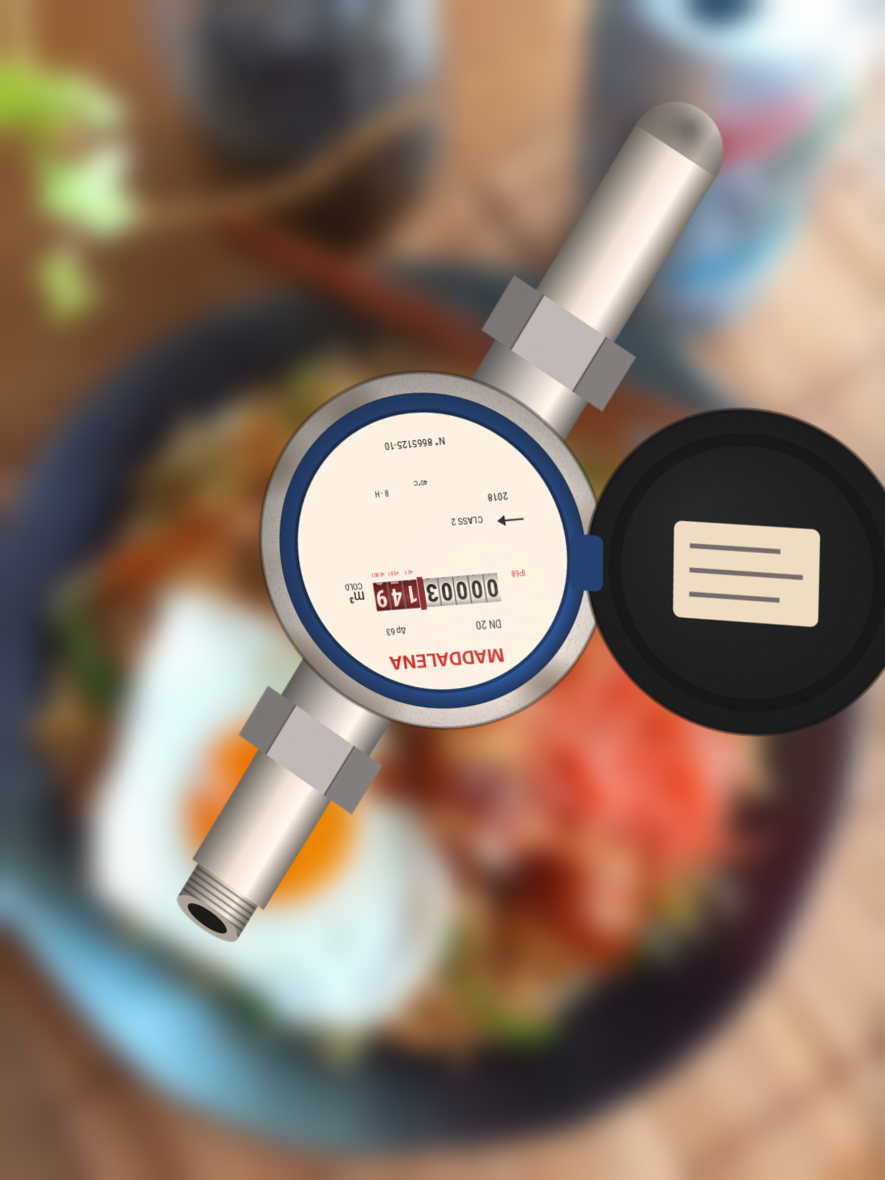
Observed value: m³ 3.149
